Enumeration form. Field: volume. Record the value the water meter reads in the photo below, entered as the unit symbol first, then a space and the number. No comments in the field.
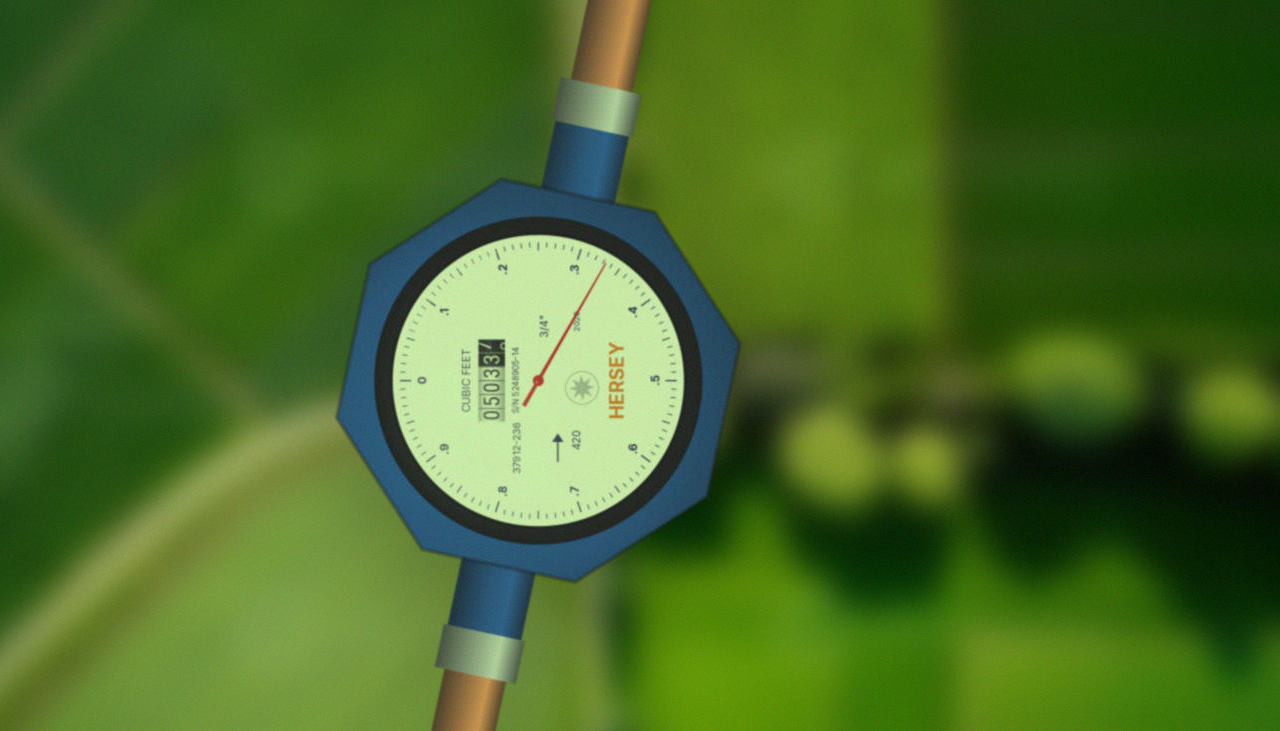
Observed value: ft³ 50337.33
